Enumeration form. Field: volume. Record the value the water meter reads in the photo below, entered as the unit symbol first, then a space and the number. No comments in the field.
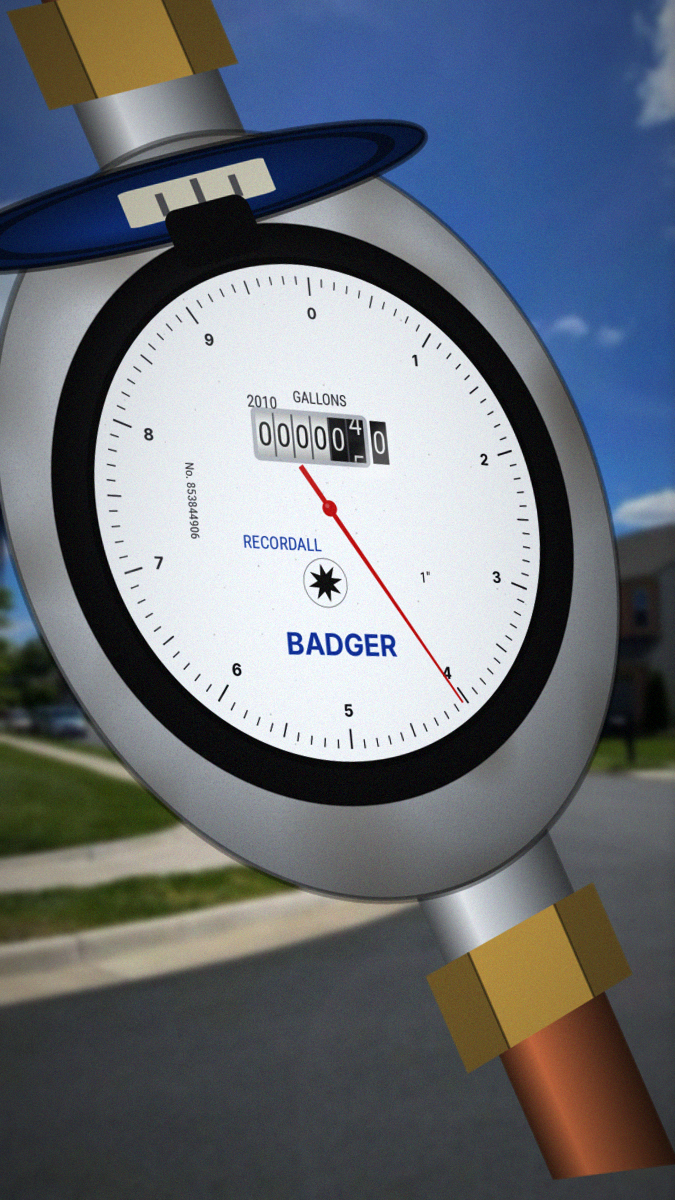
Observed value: gal 44.0
